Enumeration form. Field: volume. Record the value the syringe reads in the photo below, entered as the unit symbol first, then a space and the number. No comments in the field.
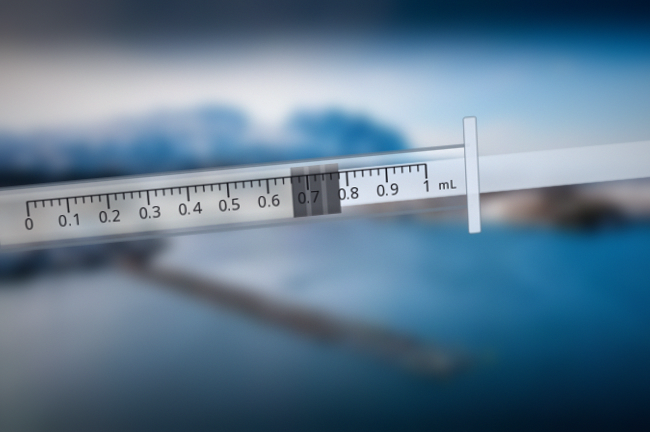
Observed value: mL 0.66
